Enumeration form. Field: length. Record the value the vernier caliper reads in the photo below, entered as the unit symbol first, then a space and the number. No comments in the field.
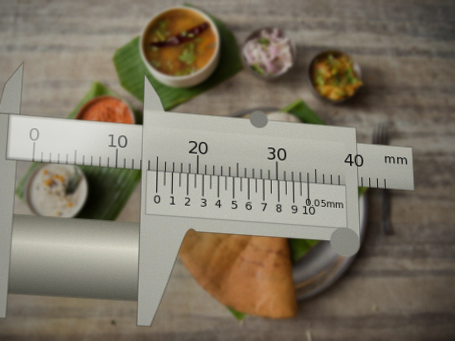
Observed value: mm 15.0
